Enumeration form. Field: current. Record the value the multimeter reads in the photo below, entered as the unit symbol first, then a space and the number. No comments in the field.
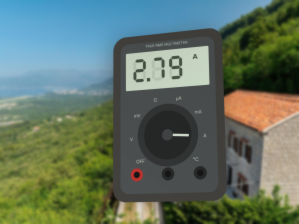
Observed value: A 2.79
